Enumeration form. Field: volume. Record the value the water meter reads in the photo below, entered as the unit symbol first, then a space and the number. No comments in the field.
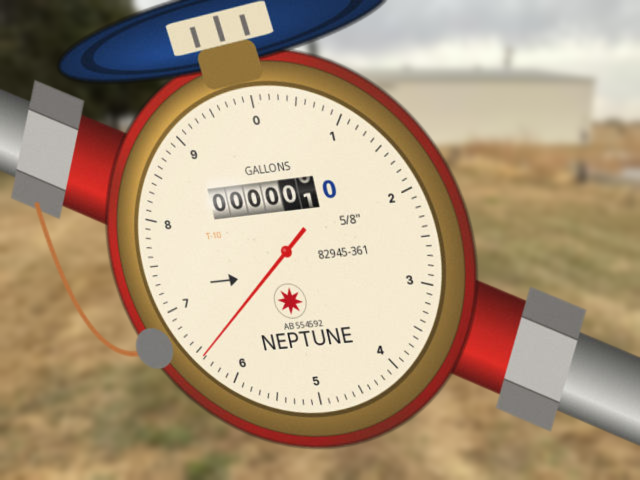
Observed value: gal 6.4
